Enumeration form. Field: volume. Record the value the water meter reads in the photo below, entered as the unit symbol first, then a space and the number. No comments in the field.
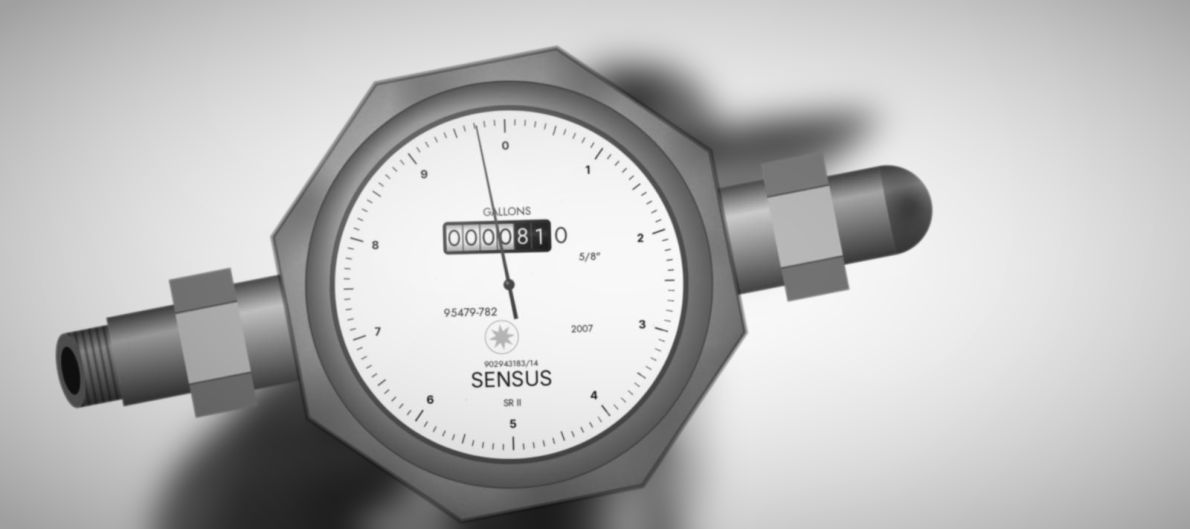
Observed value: gal 809.7
